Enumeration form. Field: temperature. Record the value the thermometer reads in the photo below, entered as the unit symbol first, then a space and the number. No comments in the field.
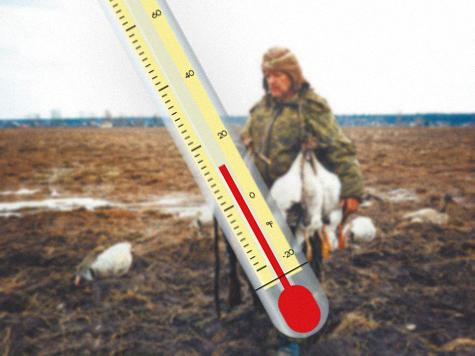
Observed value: °F 12
